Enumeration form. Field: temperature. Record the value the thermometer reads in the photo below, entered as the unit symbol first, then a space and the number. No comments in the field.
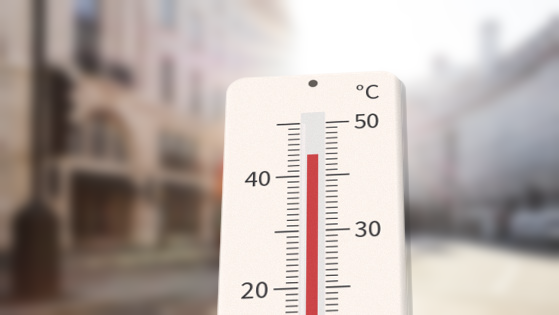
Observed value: °C 44
